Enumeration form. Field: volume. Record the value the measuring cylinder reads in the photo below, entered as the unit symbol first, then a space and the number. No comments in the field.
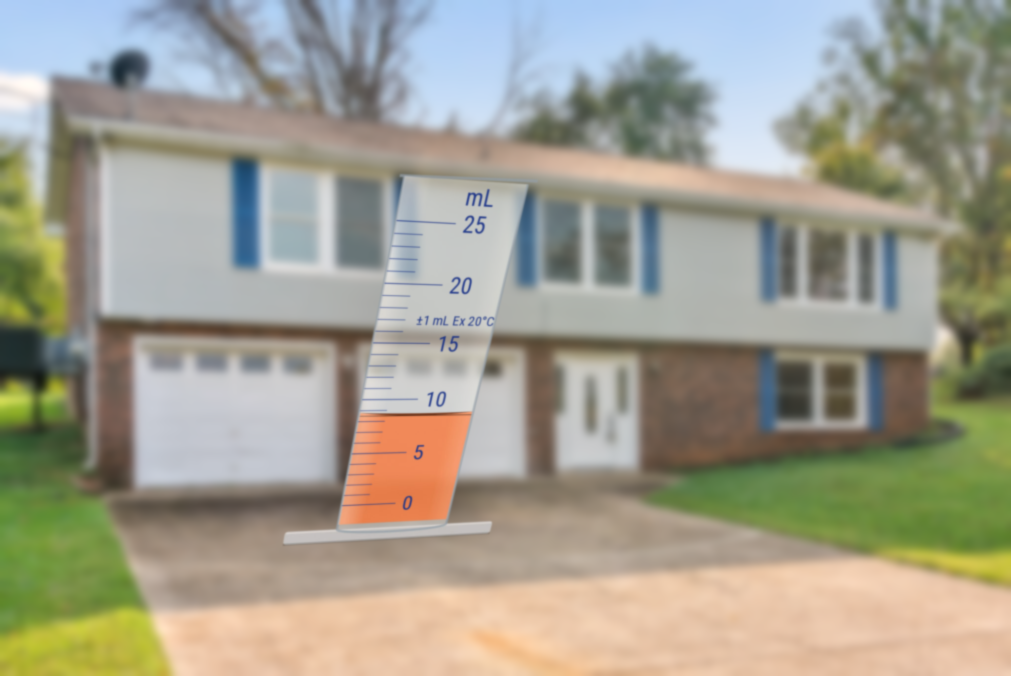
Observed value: mL 8.5
